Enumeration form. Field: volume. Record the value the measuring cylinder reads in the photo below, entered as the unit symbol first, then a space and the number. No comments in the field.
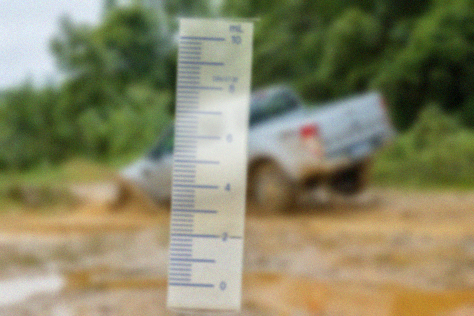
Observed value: mL 2
